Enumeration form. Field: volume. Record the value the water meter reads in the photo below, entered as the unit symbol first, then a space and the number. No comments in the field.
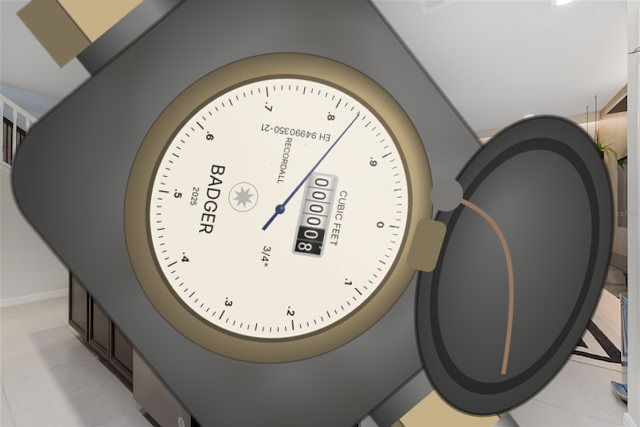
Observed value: ft³ 7.83
